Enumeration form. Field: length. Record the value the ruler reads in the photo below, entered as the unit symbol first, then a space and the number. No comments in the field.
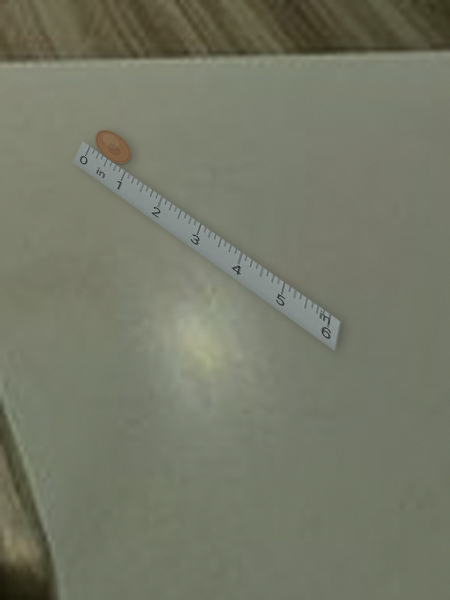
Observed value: in 1
